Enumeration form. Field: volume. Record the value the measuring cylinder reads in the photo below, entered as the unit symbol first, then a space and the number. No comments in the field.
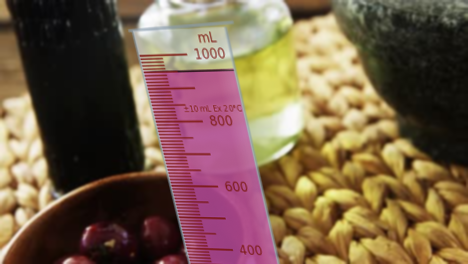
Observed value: mL 950
